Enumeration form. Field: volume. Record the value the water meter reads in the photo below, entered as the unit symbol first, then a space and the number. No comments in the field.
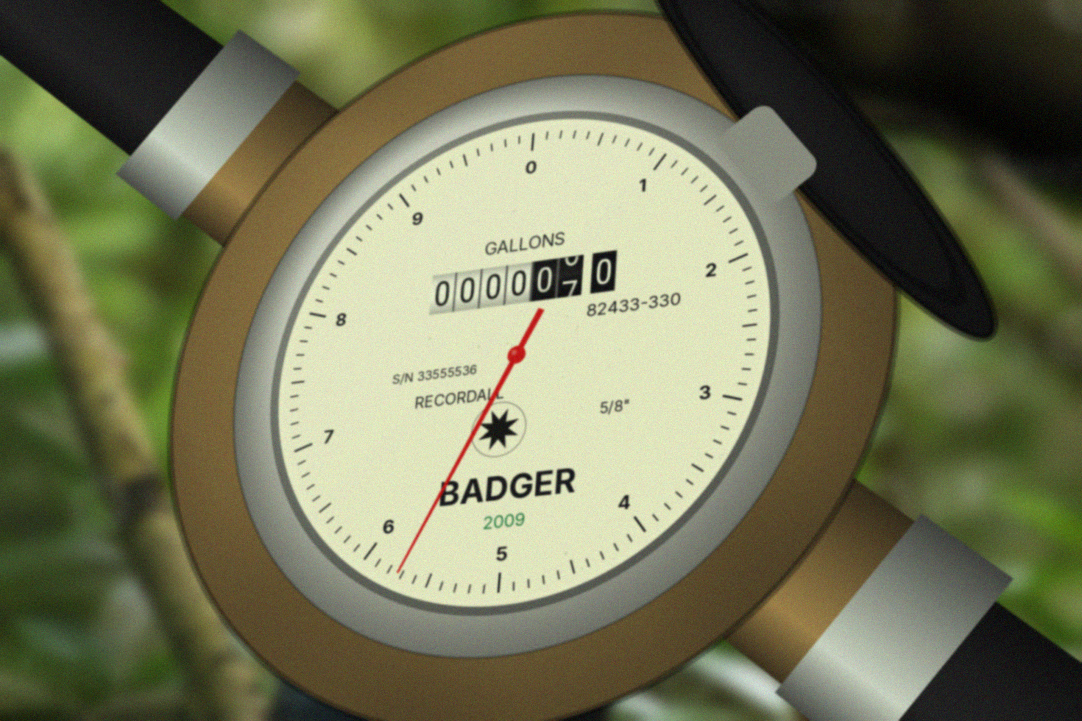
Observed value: gal 65.7
